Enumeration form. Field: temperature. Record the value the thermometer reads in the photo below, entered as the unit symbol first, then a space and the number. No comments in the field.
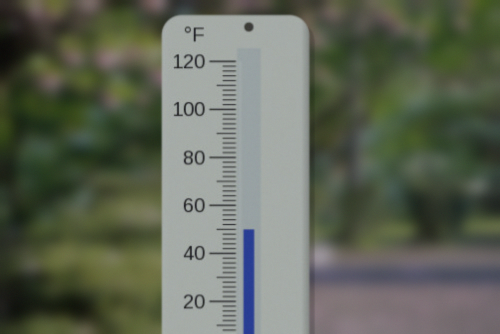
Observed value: °F 50
